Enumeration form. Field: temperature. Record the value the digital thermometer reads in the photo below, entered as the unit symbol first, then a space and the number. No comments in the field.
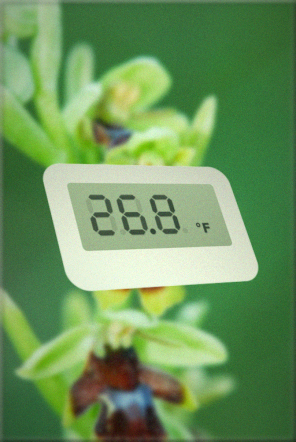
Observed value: °F 26.8
